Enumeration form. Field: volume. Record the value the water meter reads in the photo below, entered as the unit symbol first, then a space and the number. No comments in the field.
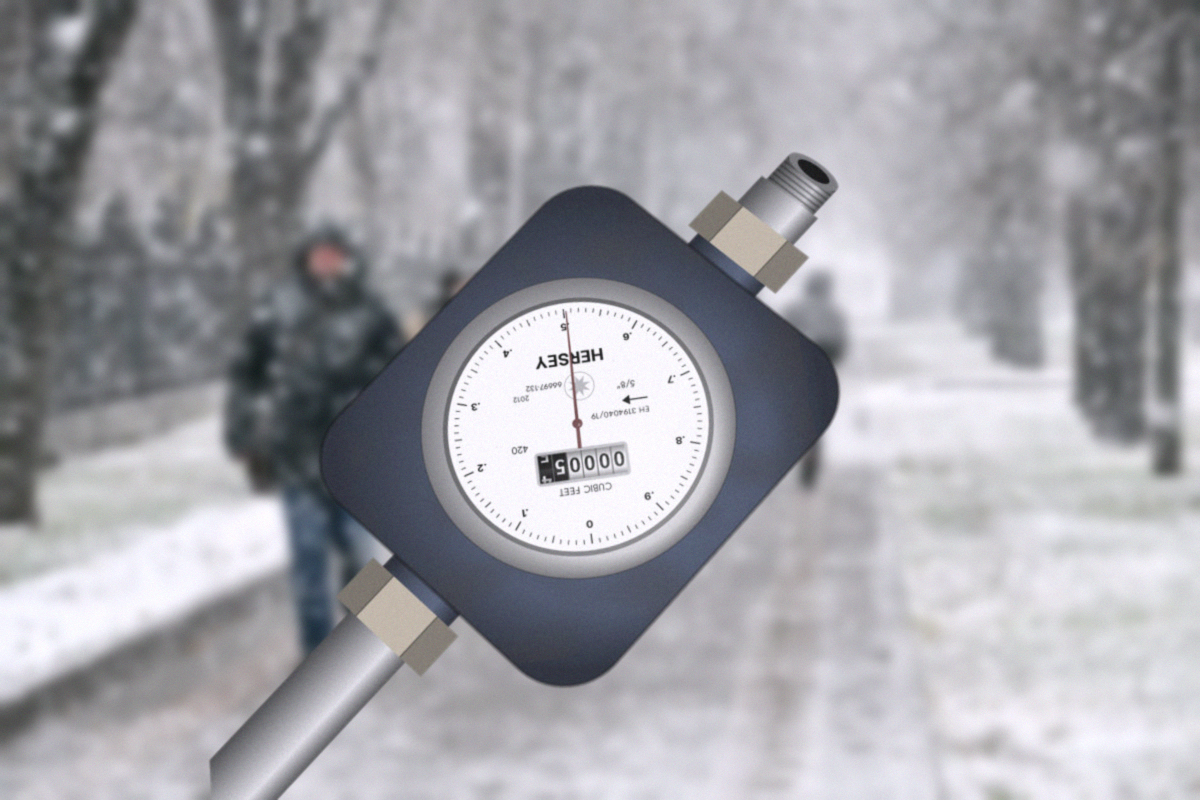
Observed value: ft³ 54.50
